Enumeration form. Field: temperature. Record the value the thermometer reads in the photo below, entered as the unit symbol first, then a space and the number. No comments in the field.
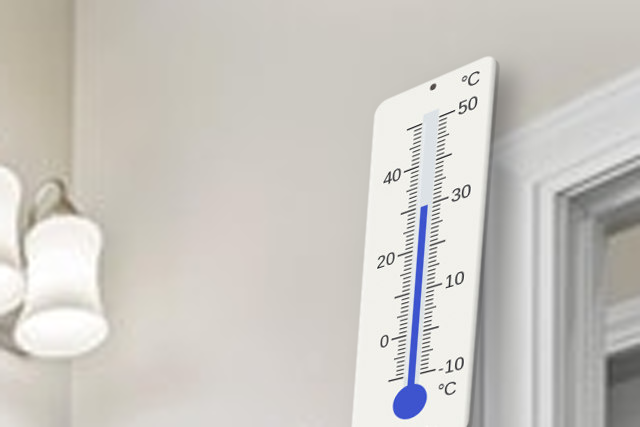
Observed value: °C 30
